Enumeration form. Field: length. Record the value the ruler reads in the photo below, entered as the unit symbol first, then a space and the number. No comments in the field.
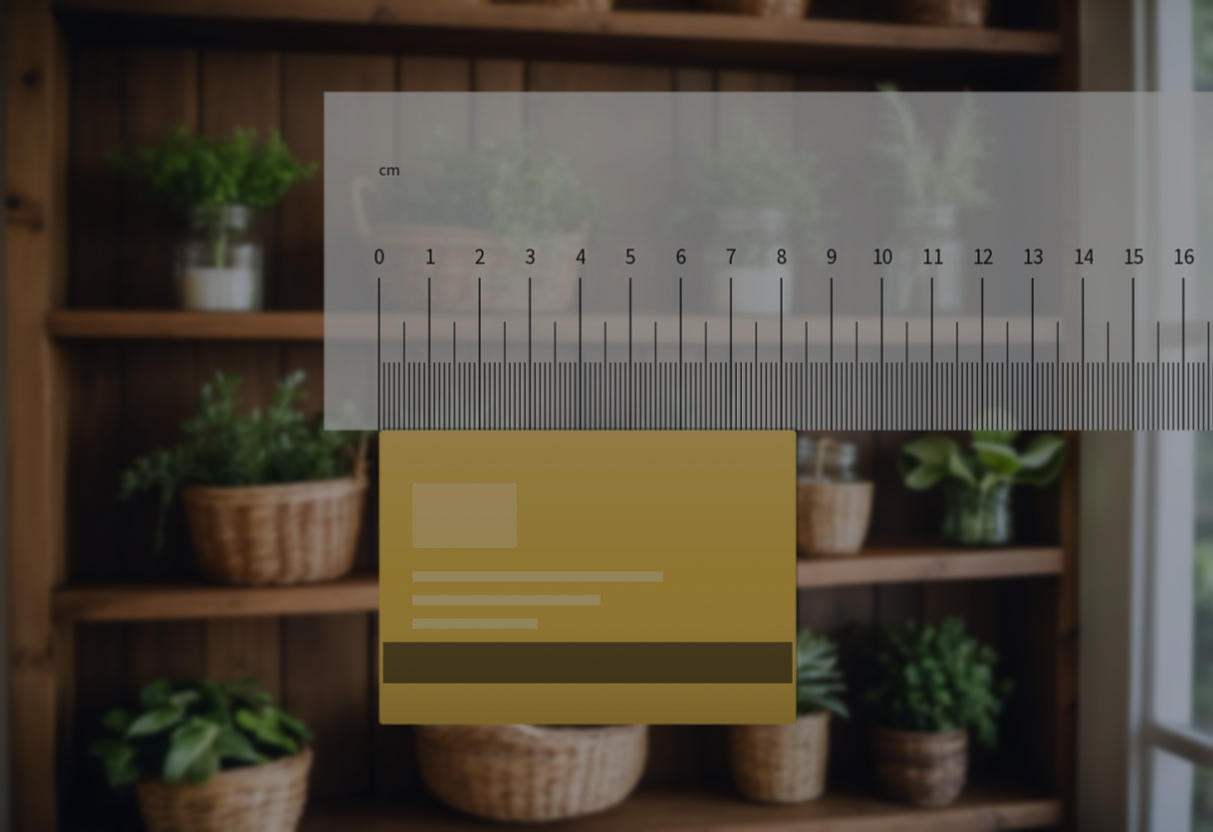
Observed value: cm 8.3
